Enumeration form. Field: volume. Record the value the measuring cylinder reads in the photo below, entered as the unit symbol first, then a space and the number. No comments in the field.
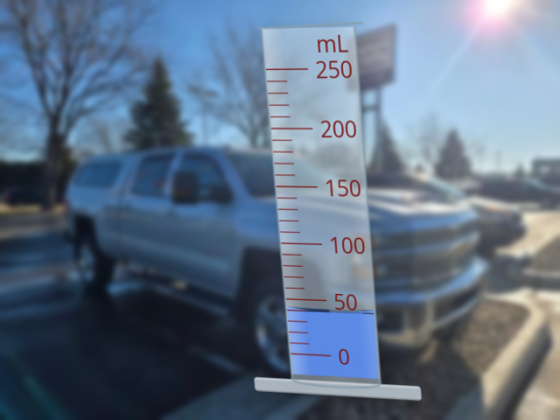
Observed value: mL 40
